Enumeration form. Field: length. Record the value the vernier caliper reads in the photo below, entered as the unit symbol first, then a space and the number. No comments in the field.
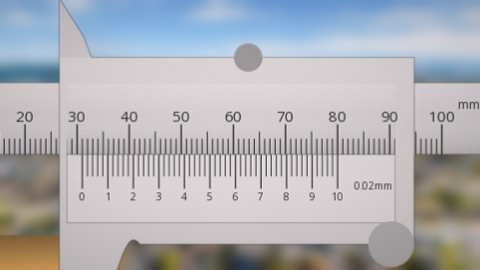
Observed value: mm 31.0
